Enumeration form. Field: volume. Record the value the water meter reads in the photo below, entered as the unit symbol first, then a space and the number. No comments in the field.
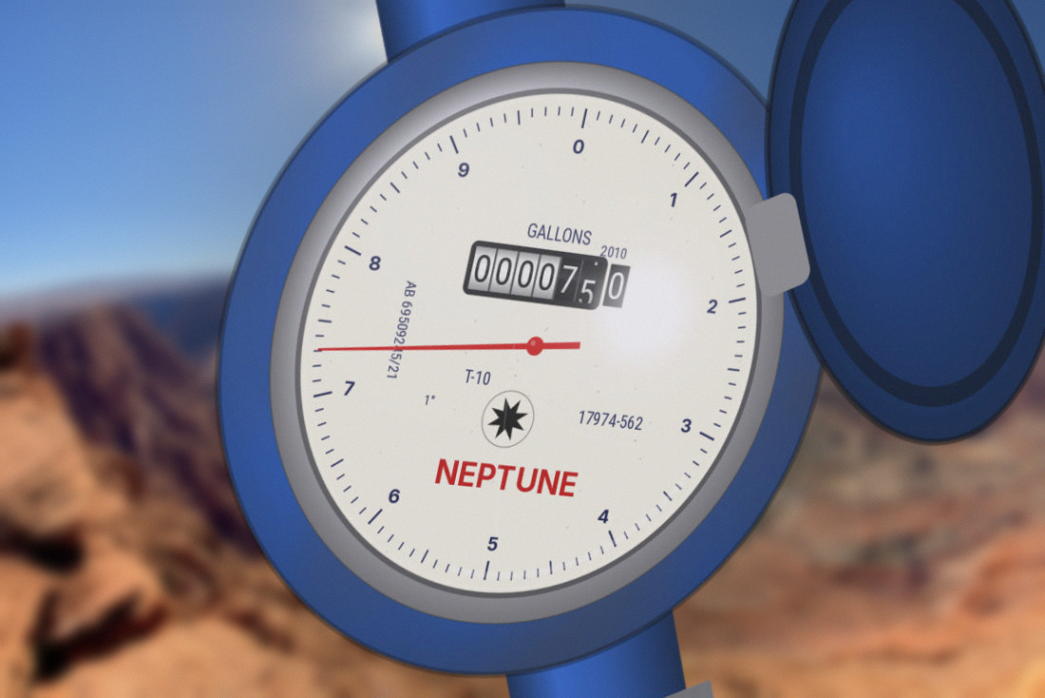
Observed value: gal 747.3
